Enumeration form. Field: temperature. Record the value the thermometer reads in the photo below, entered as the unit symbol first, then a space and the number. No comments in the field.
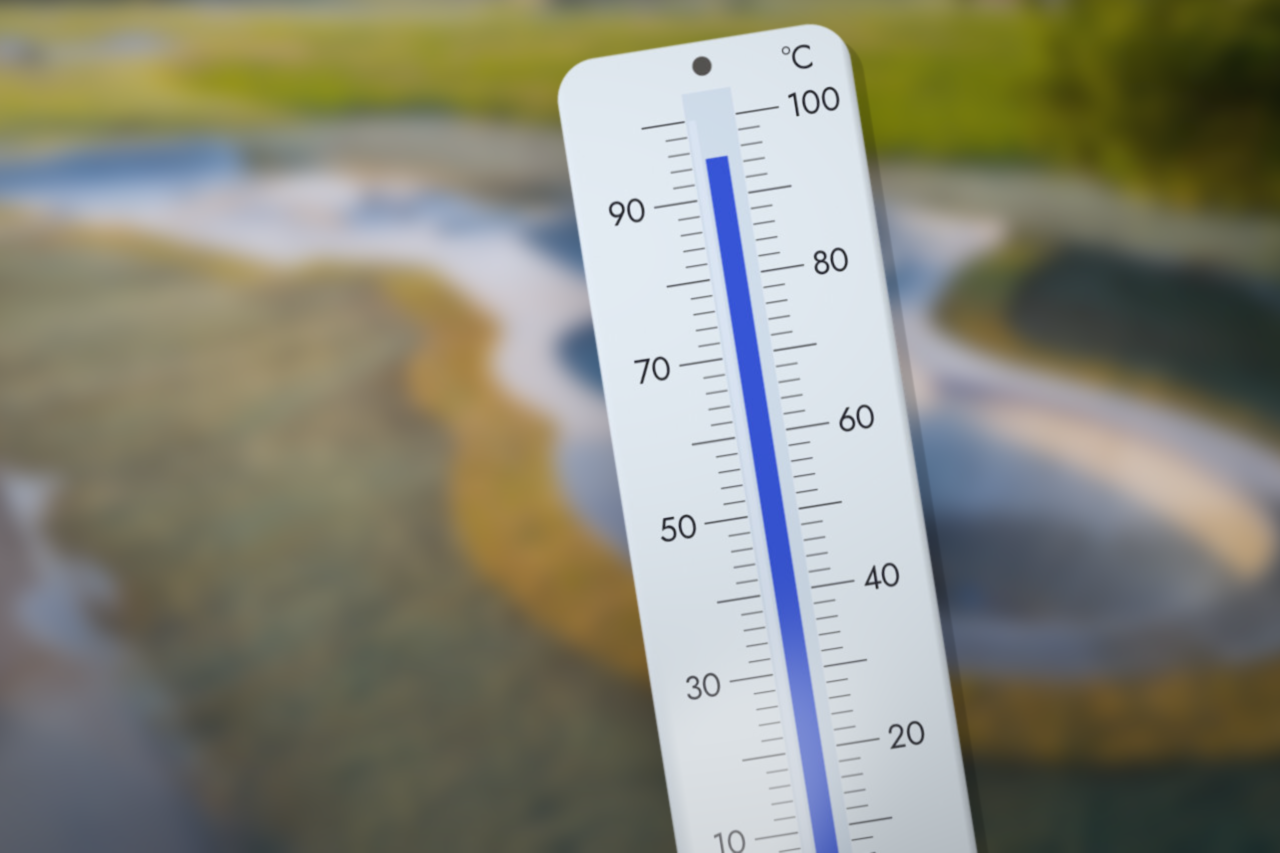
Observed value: °C 95
